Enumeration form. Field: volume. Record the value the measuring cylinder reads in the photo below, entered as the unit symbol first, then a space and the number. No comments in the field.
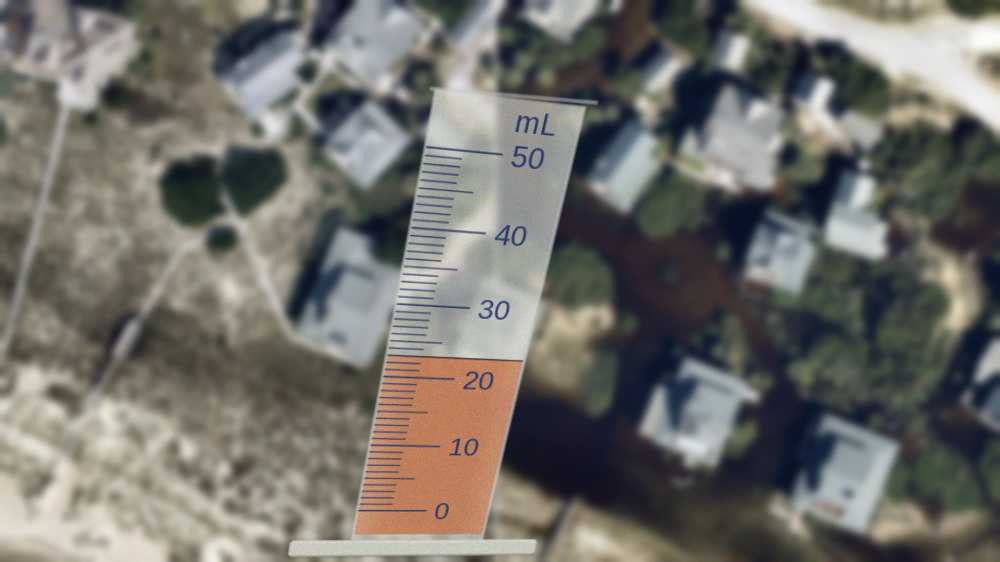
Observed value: mL 23
